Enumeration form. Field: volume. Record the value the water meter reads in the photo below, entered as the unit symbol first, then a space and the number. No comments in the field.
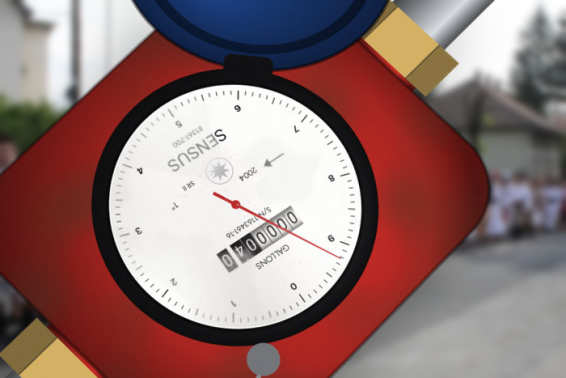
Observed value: gal 39.2
